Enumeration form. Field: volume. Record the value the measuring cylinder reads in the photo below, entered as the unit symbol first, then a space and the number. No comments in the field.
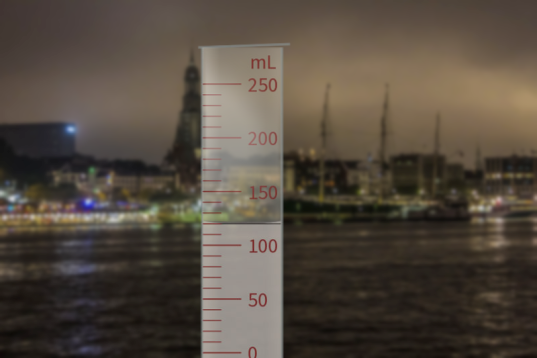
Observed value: mL 120
